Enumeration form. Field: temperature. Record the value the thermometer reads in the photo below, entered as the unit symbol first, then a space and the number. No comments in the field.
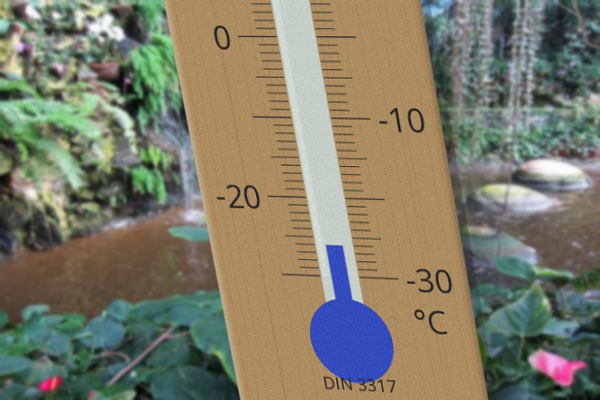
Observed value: °C -26
